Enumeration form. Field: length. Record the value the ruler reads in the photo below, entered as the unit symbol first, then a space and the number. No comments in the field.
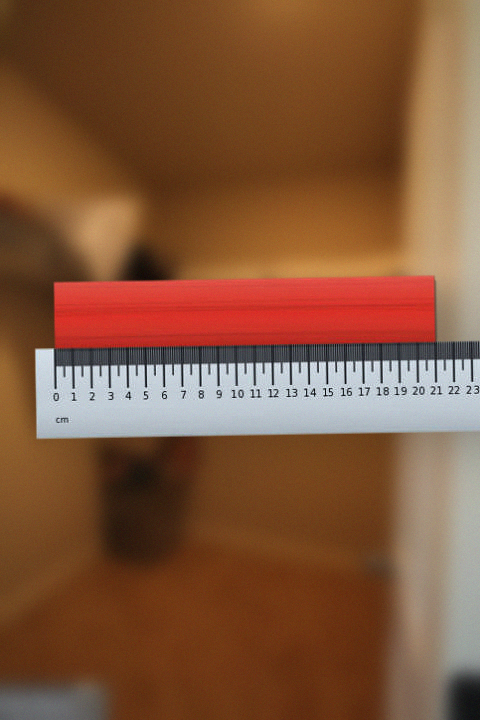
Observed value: cm 21
